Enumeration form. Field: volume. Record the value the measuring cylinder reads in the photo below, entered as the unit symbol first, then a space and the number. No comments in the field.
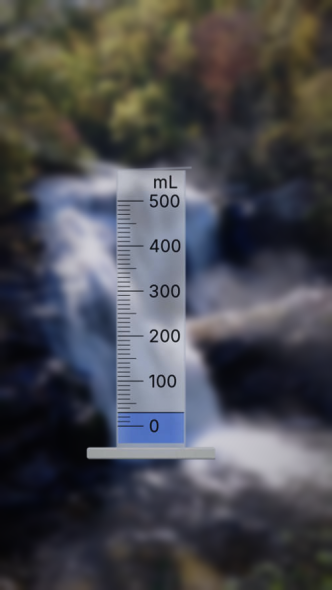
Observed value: mL 30
